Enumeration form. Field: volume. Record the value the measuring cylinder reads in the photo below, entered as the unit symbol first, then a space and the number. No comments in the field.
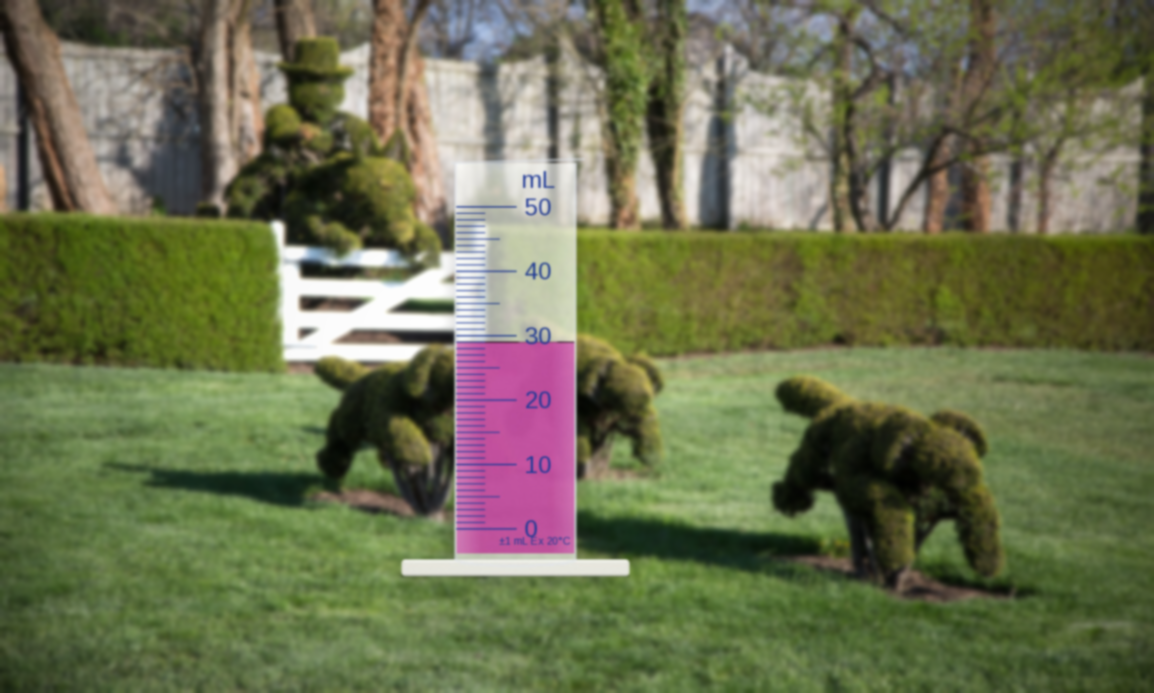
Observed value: mL 29
